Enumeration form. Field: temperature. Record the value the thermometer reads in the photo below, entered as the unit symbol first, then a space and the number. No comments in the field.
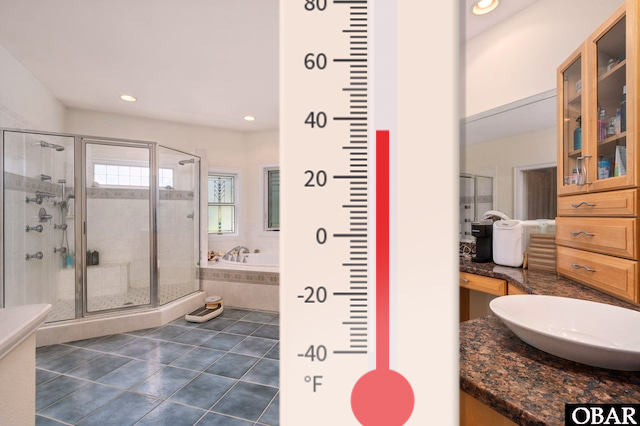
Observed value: °F 36
